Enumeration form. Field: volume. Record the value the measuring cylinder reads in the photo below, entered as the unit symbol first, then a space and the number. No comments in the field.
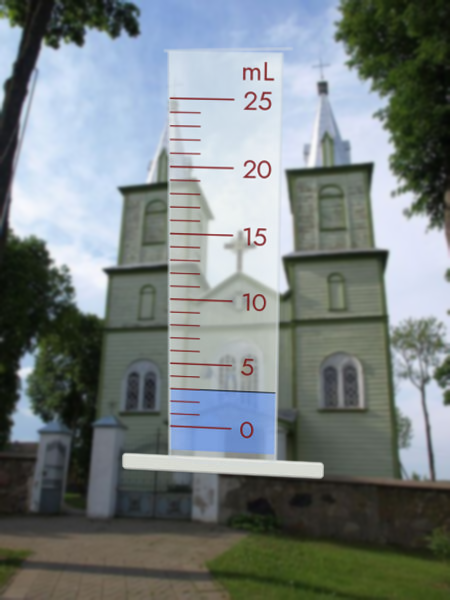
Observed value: mL 3
